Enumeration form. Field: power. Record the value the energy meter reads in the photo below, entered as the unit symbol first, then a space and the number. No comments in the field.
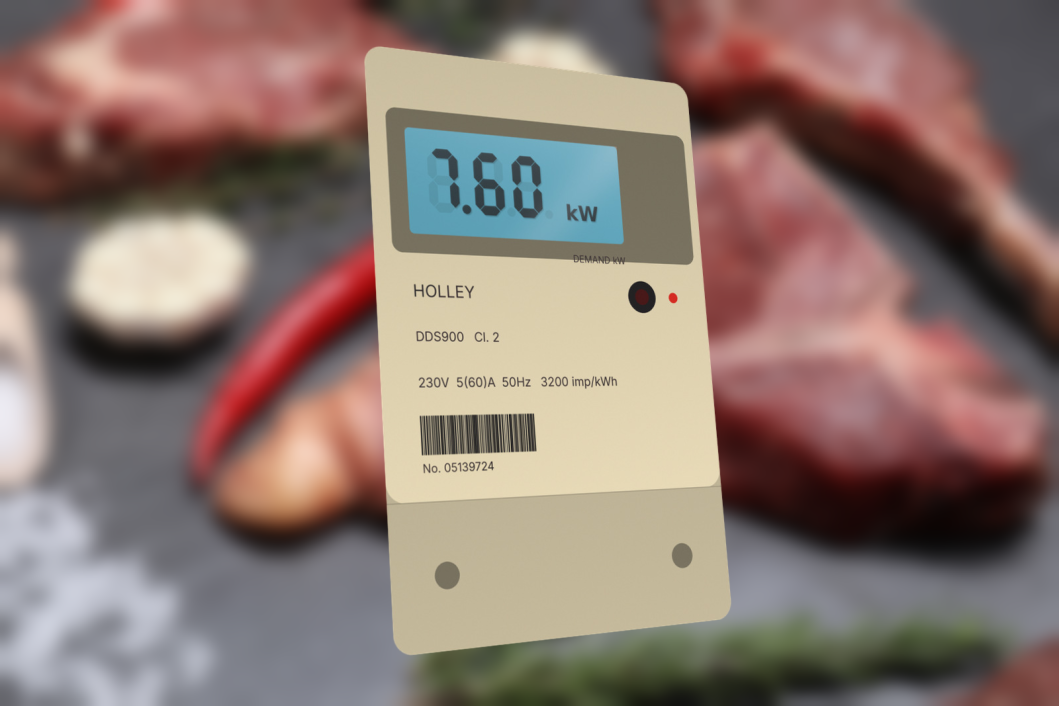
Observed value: kW 7.60
